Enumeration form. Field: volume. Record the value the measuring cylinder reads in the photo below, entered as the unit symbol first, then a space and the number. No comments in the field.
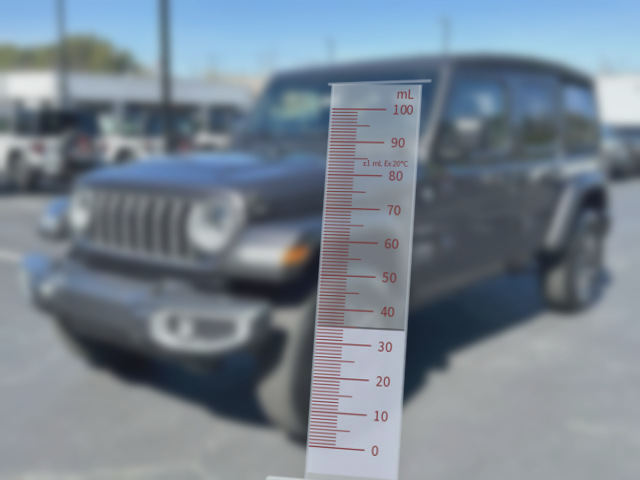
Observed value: mL 35
